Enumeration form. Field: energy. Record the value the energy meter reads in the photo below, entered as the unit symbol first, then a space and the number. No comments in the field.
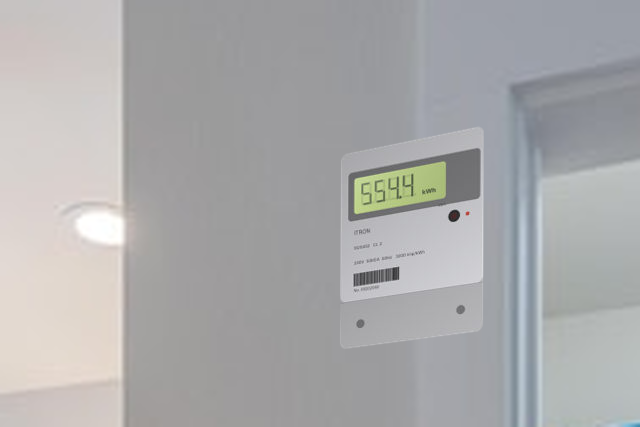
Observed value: kWh 554.4
